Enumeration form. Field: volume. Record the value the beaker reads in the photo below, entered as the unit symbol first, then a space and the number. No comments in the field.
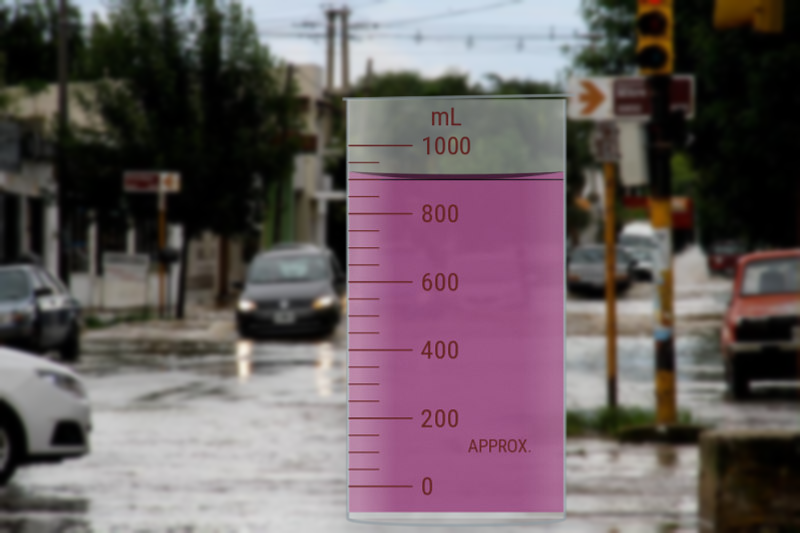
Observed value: mL 900
